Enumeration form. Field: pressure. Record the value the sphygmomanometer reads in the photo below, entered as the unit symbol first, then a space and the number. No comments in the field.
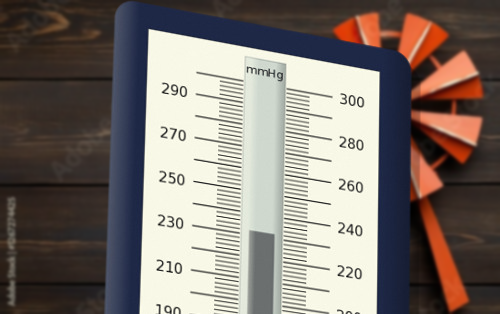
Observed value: mmHg 232
